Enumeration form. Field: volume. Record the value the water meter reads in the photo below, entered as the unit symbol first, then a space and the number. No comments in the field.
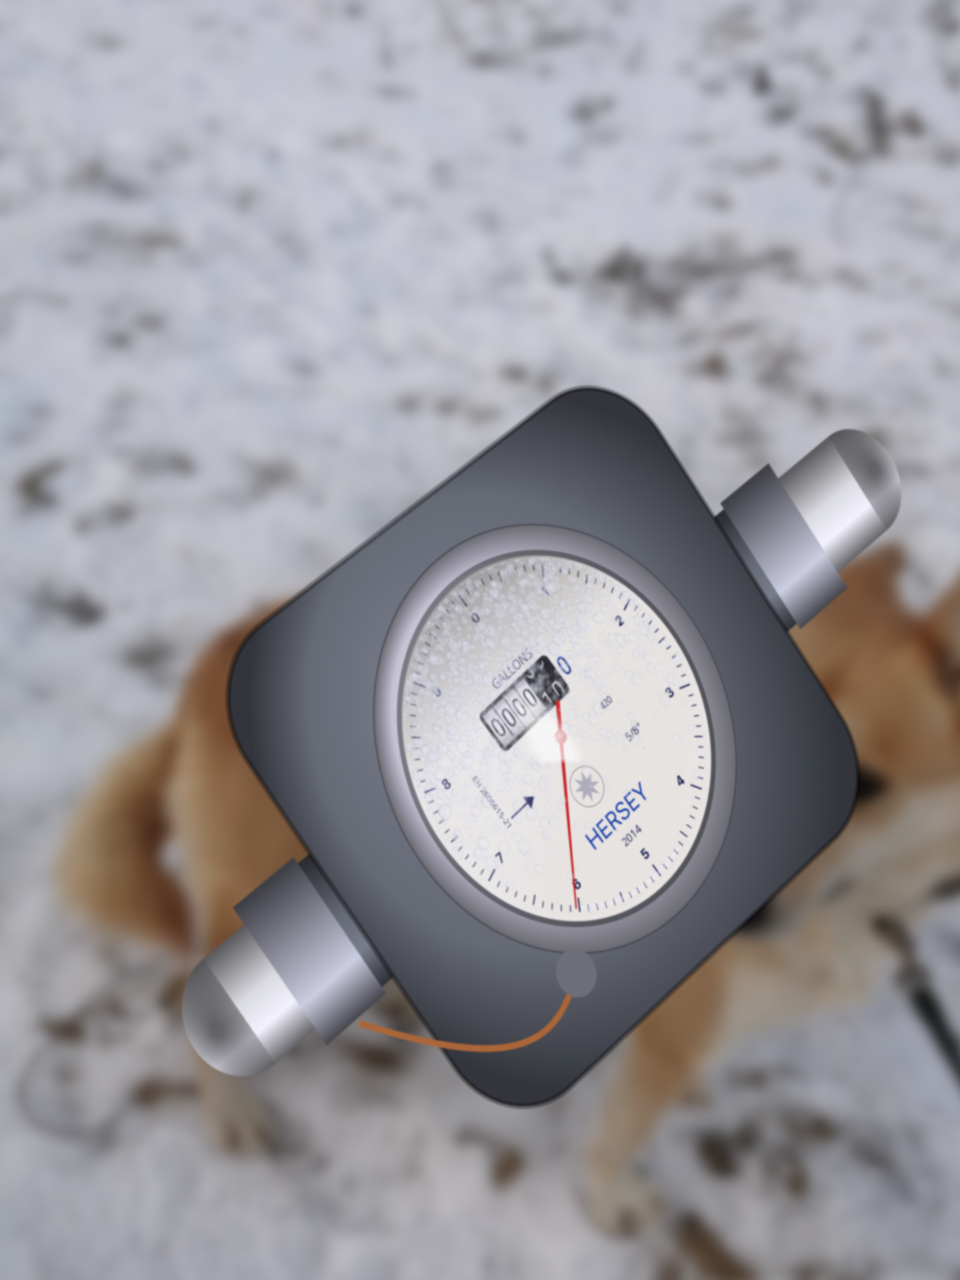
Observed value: gal 96.0
